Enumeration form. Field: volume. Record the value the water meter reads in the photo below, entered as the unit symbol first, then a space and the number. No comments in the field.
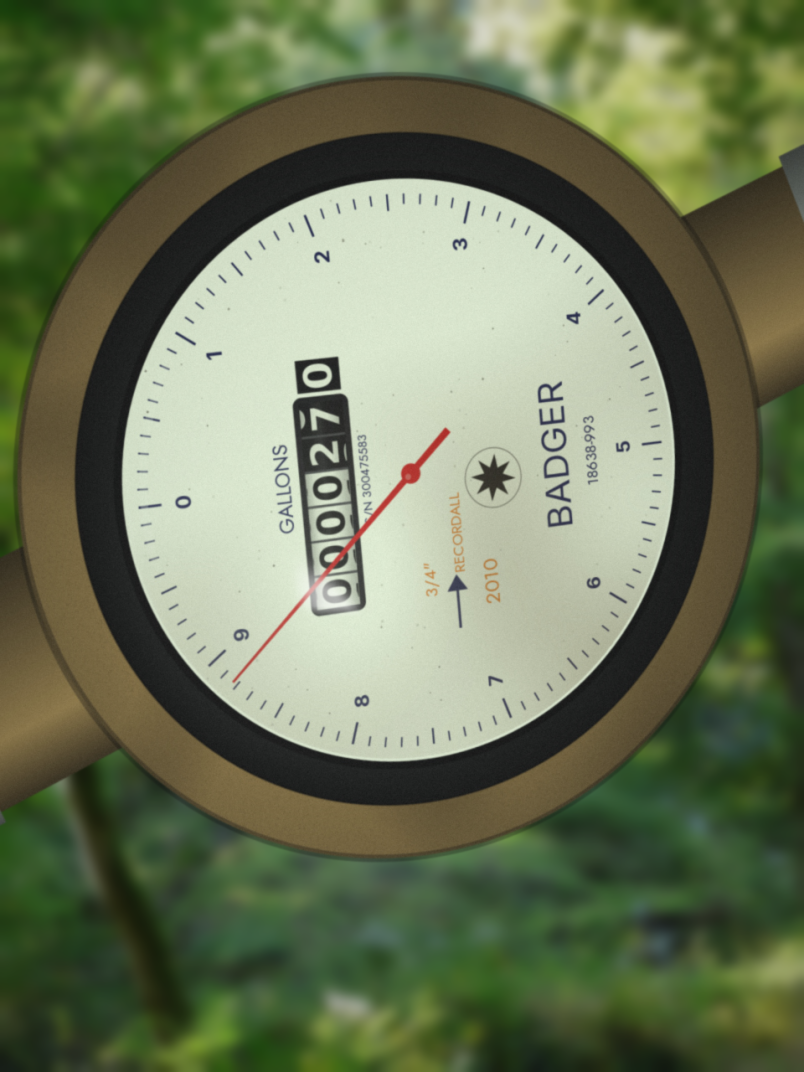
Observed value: gal 268.8
